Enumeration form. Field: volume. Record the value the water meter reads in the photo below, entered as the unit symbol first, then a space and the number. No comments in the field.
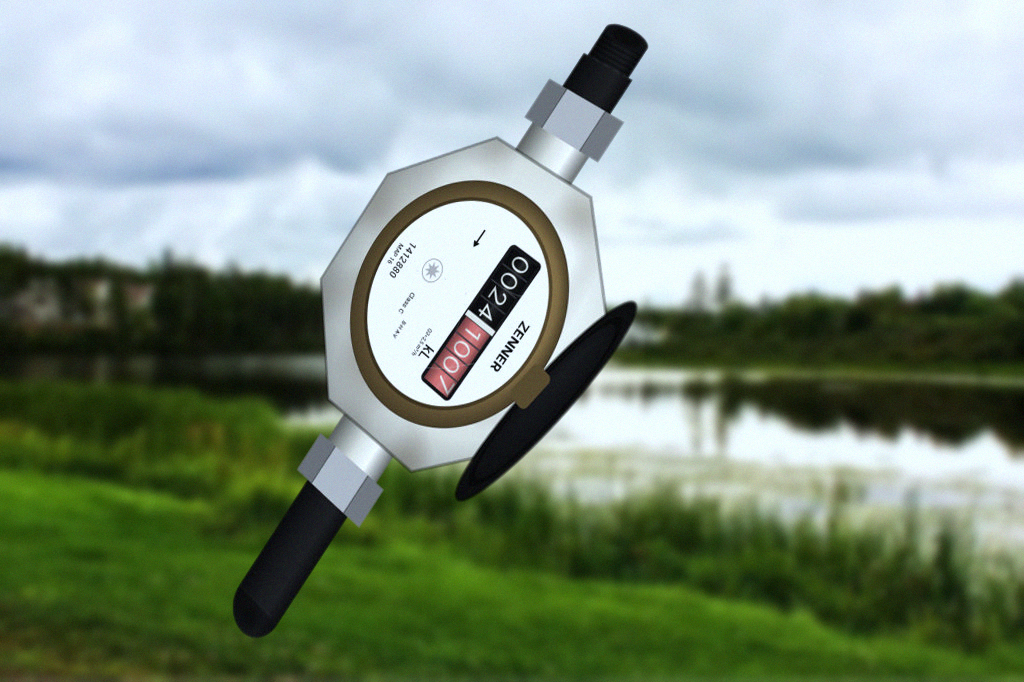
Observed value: kL 24.1007
